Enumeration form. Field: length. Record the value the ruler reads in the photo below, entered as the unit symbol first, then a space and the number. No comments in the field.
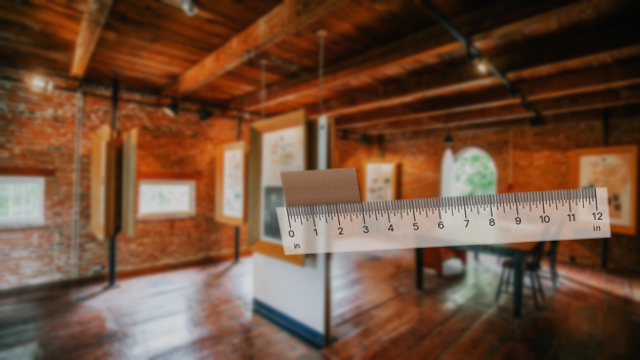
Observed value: in 3
